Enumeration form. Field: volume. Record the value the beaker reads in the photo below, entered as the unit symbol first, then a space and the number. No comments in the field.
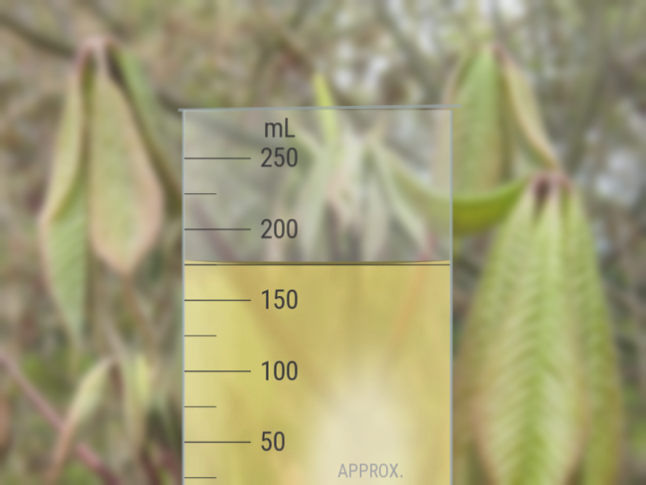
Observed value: mL 175
